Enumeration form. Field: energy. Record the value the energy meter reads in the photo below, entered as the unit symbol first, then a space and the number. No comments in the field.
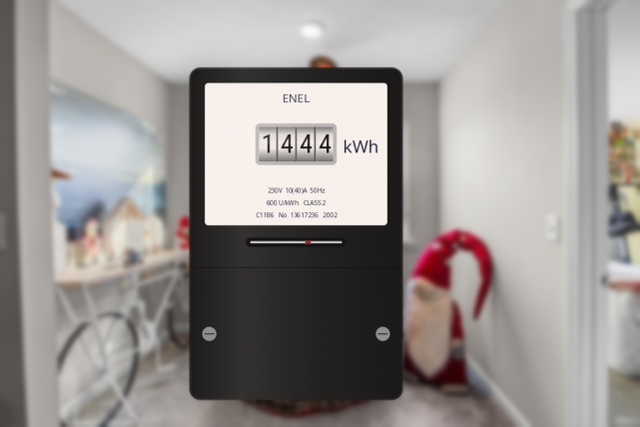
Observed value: kWh 1444
